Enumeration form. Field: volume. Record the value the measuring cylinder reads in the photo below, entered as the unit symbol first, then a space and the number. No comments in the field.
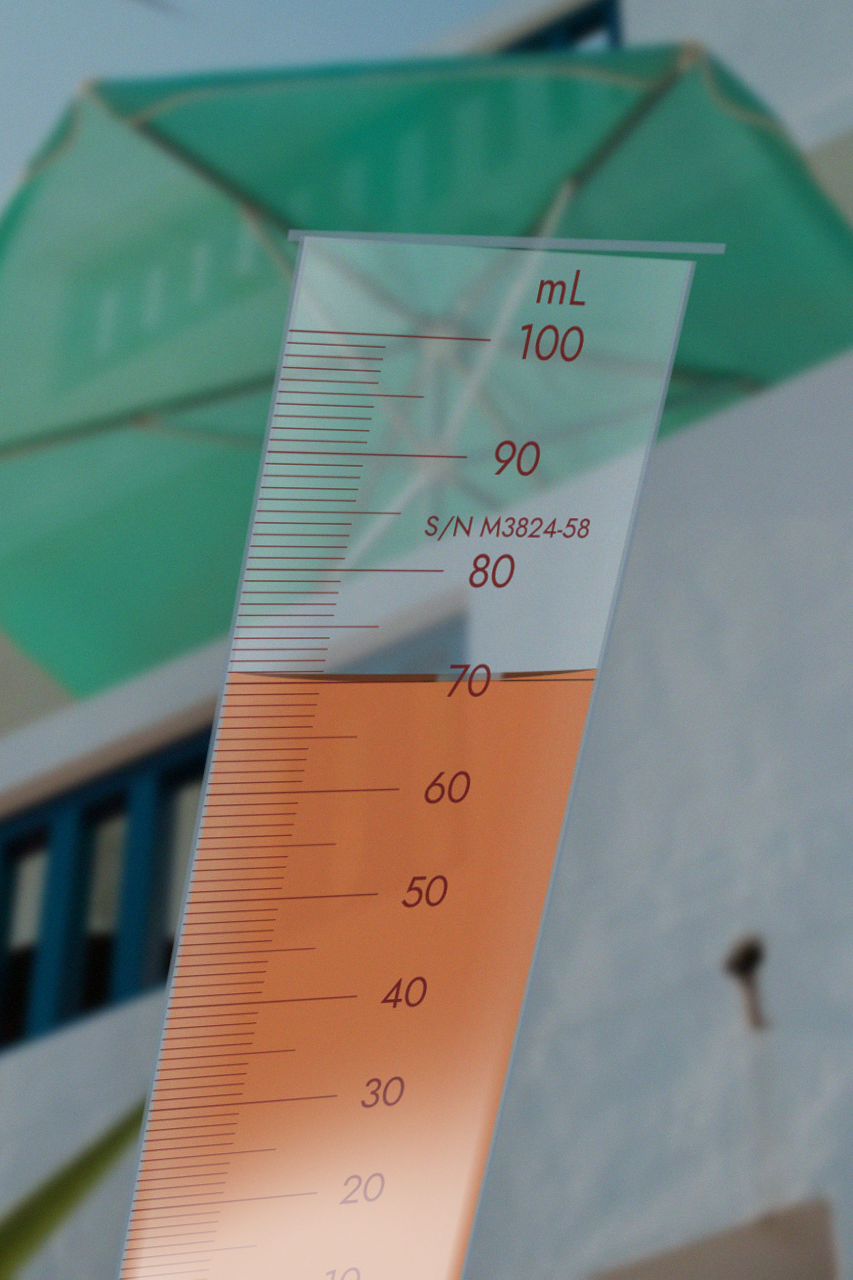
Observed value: mL 70
